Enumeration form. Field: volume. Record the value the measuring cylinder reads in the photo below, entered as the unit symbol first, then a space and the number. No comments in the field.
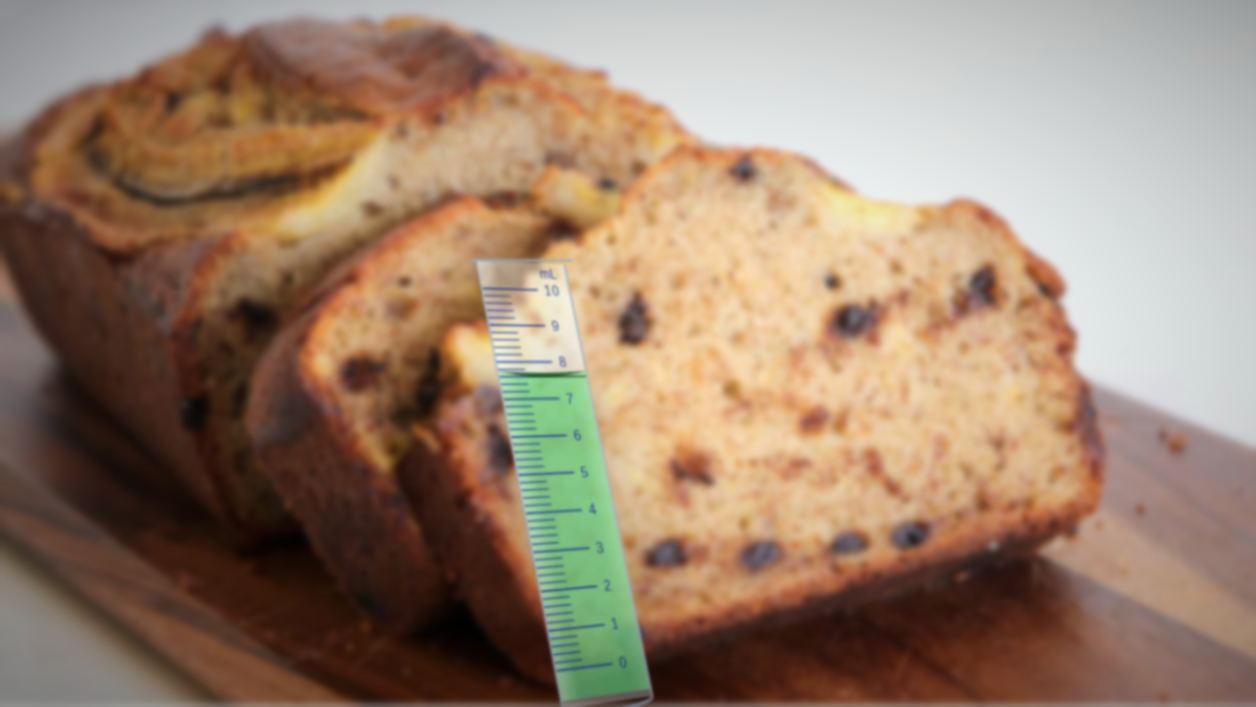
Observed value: mL 7.6
